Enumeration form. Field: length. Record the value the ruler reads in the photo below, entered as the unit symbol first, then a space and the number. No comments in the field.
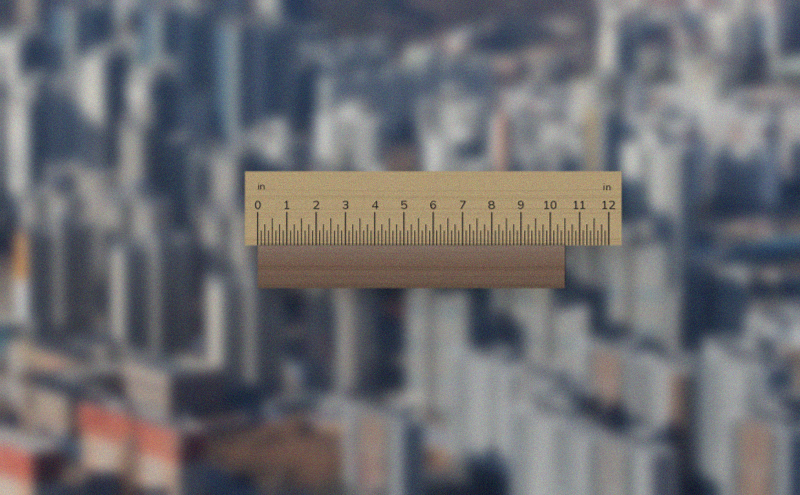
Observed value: in 10.5
